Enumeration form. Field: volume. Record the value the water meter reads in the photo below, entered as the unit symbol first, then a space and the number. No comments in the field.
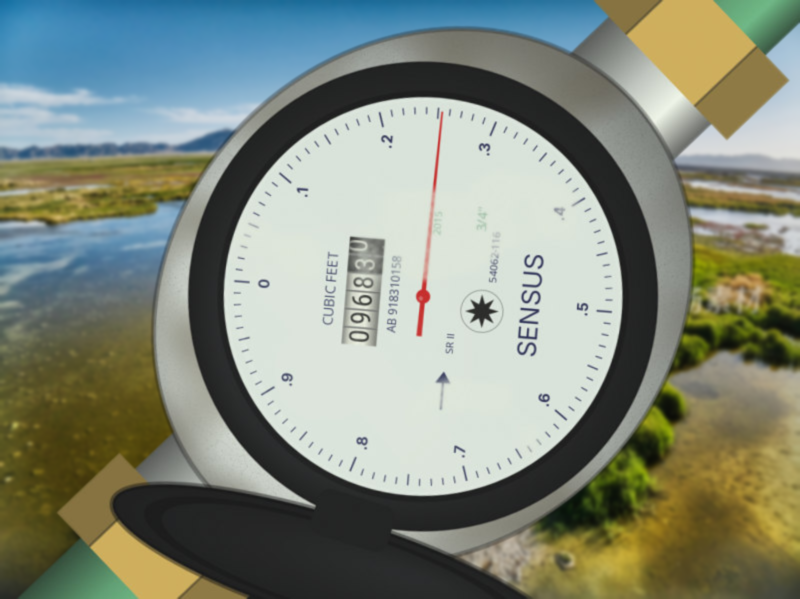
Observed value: ft³ 96830.25
